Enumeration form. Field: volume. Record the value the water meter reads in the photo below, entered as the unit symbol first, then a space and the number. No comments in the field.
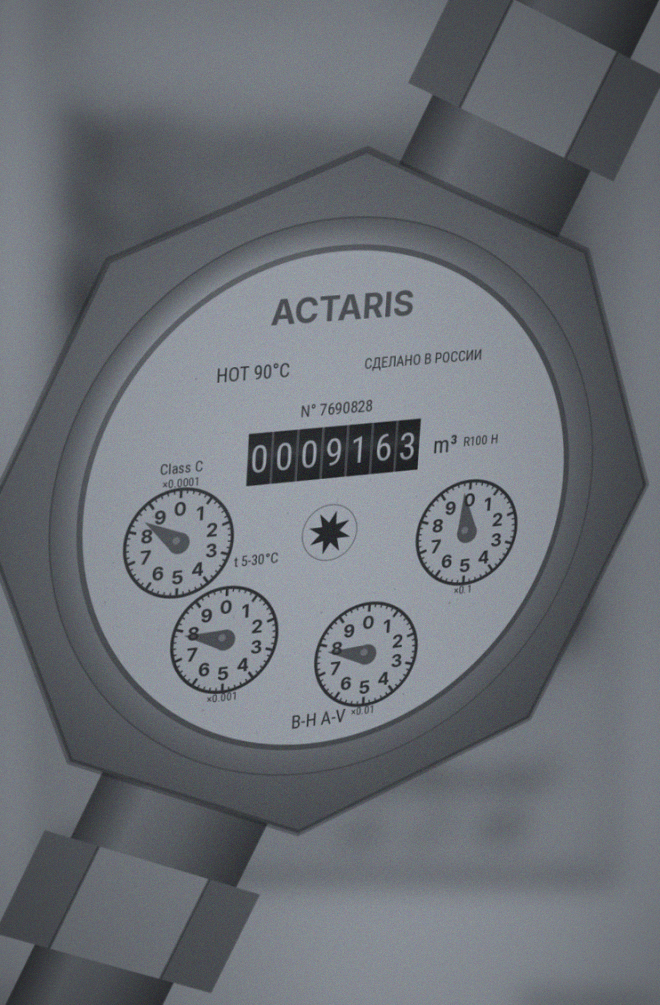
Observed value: m³ 9162.9778
